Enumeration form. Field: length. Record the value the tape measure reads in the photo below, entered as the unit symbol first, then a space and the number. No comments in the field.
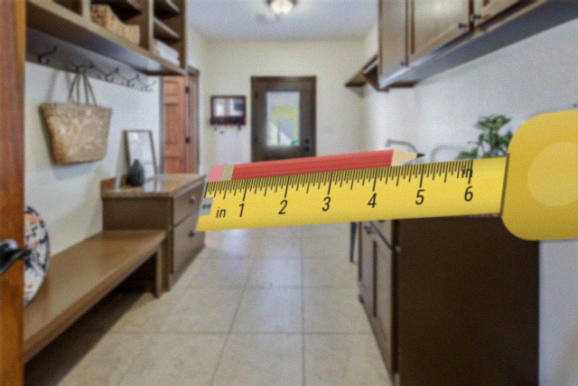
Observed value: in 5
